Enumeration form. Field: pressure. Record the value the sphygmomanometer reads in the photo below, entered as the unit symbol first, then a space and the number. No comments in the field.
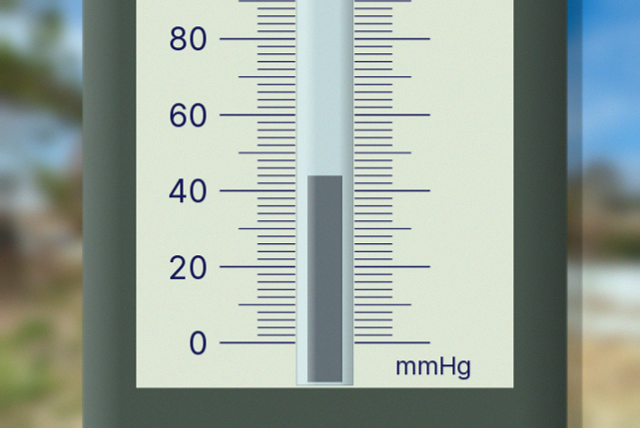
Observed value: mmHg 44
